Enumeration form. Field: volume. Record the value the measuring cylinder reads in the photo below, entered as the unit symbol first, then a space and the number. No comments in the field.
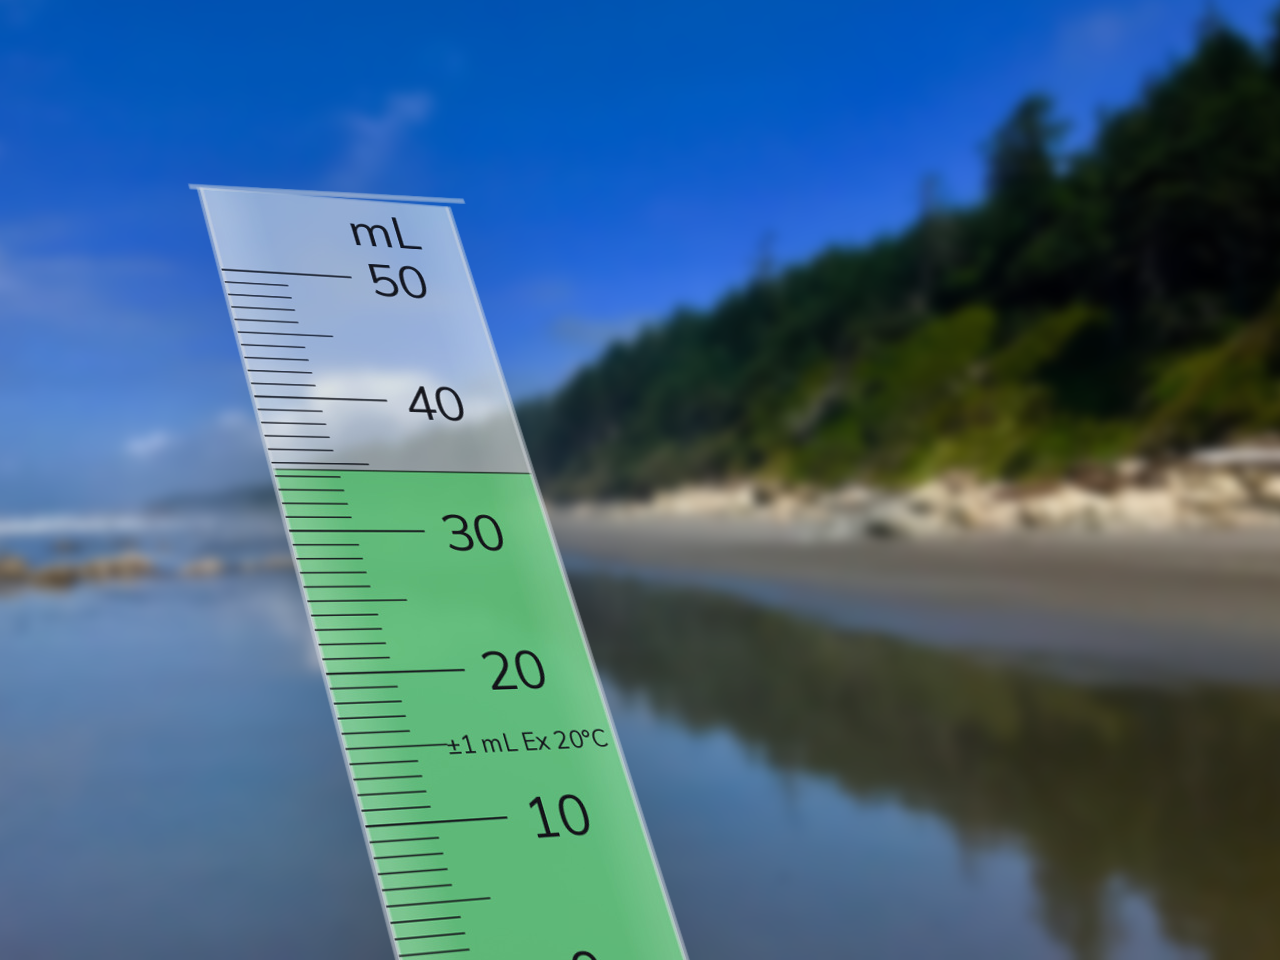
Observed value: mL 34.5
